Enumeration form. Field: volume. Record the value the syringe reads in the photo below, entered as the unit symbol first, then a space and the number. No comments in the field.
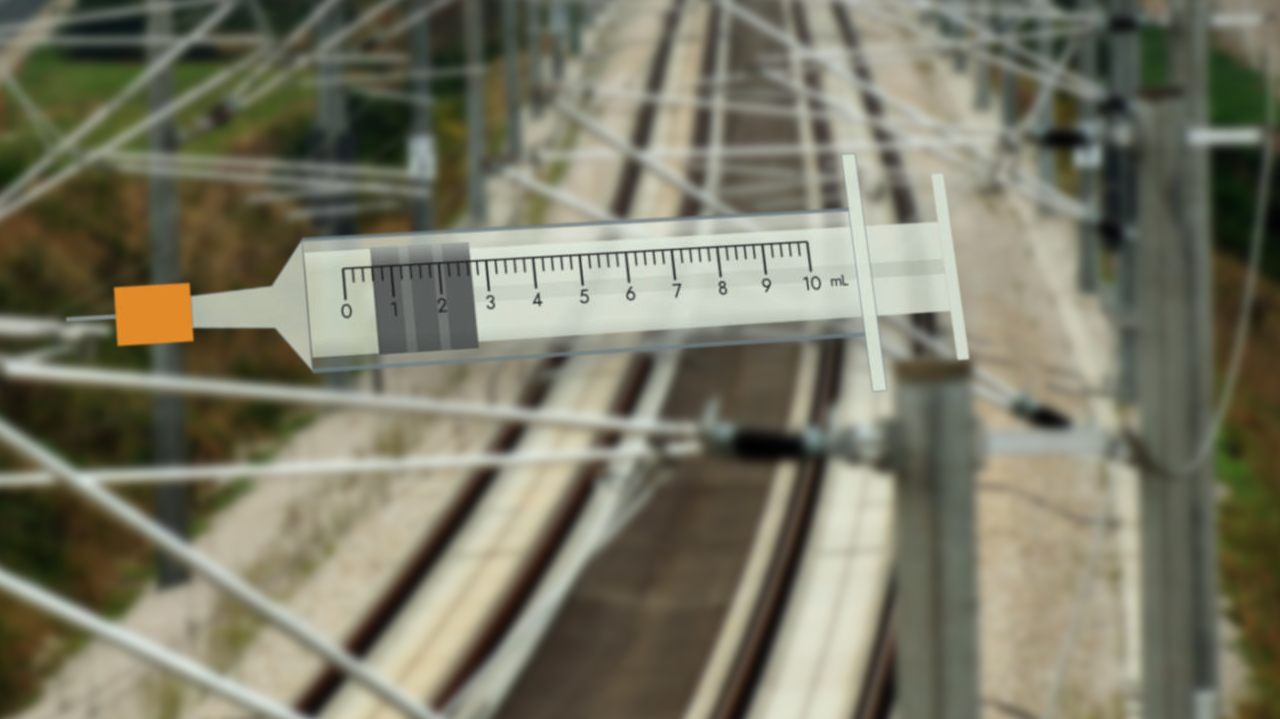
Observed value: mL 0.6
